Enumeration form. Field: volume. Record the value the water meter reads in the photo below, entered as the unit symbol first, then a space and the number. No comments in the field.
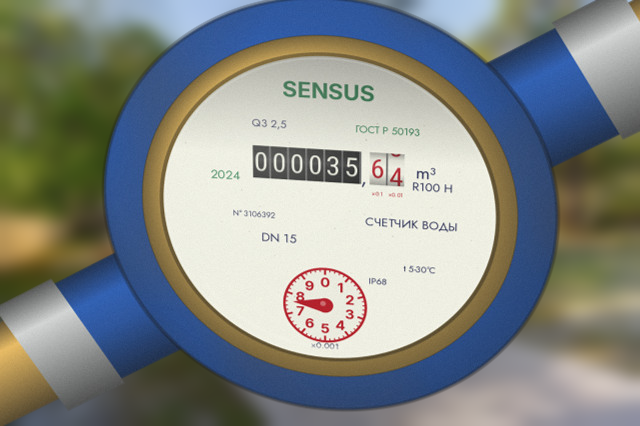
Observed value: m³ 35.637
